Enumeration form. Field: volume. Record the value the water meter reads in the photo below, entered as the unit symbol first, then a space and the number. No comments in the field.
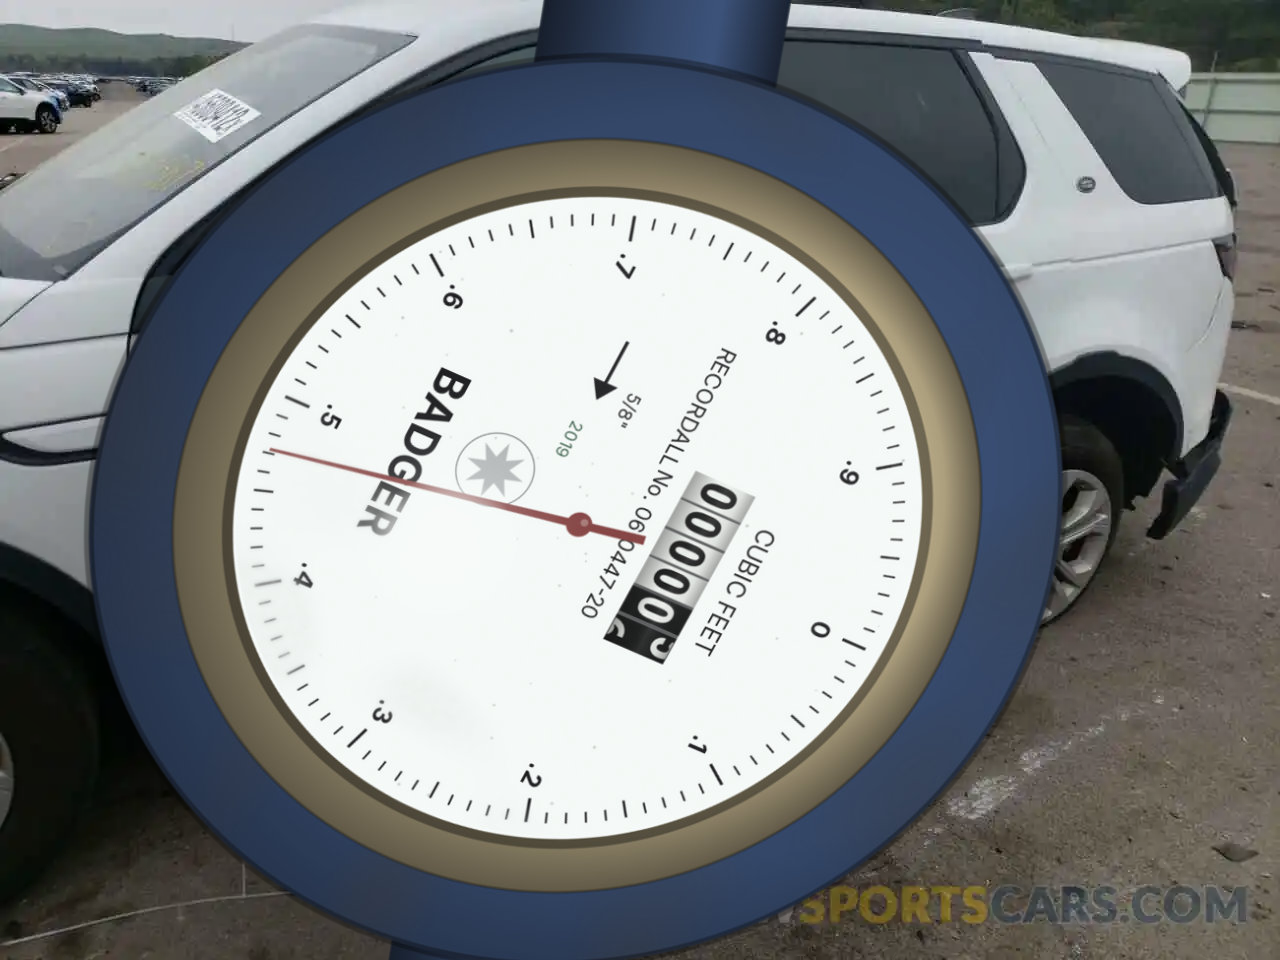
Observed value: ft³ 5.47
